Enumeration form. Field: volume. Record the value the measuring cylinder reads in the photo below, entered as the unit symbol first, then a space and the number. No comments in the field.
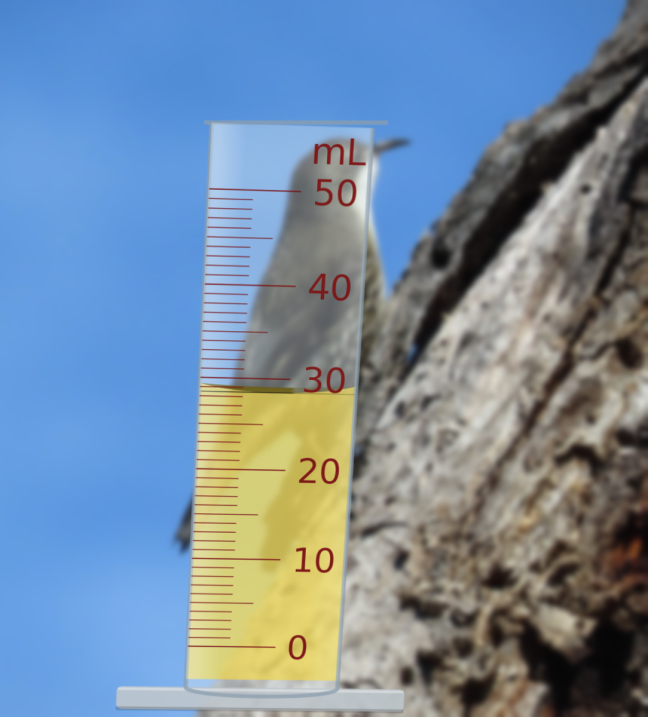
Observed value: mL 28.5
